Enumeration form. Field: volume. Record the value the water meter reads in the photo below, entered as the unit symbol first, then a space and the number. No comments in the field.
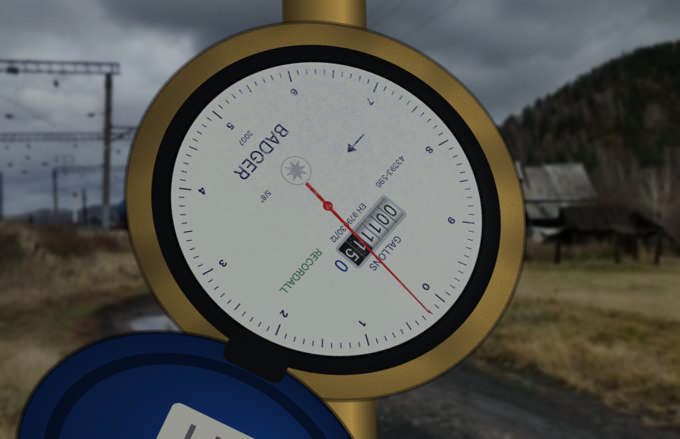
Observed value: gal 11150.2
